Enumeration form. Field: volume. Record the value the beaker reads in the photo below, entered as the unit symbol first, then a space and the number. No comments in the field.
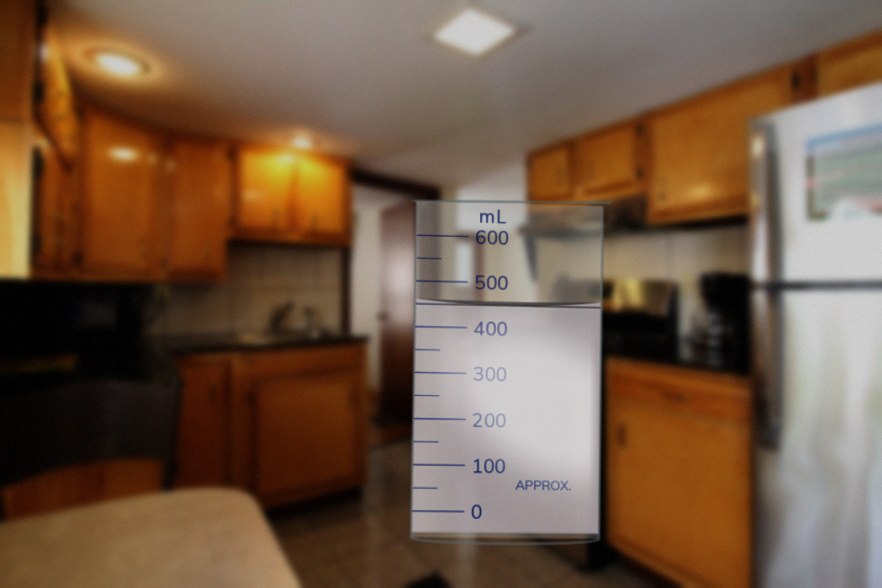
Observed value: mL 450
